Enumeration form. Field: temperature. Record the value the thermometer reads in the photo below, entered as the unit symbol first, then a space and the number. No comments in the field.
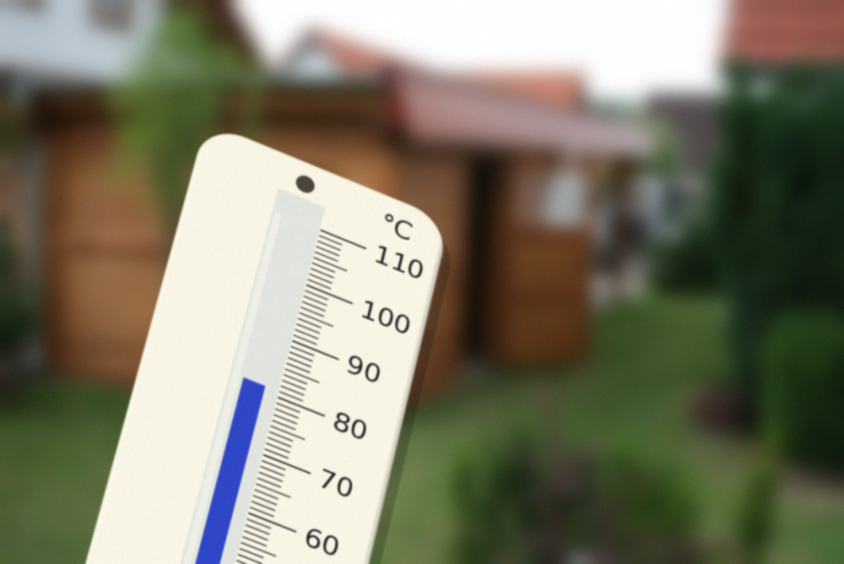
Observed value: °C 81
